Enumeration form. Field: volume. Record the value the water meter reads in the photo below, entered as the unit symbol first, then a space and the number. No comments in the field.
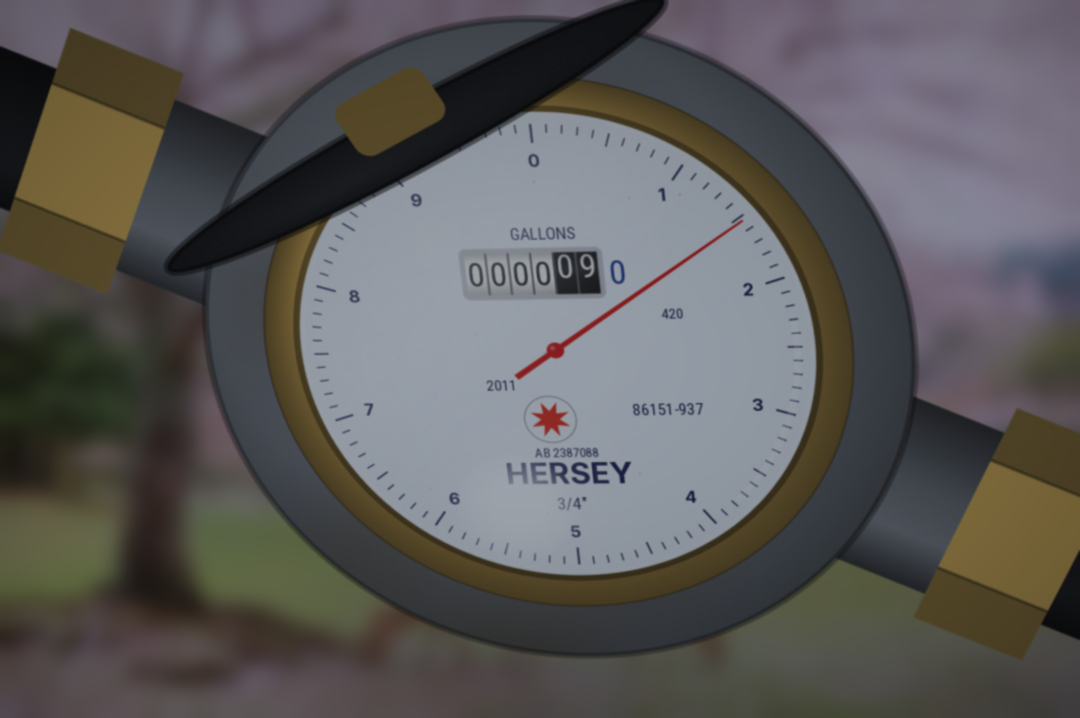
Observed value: gal 91.5
